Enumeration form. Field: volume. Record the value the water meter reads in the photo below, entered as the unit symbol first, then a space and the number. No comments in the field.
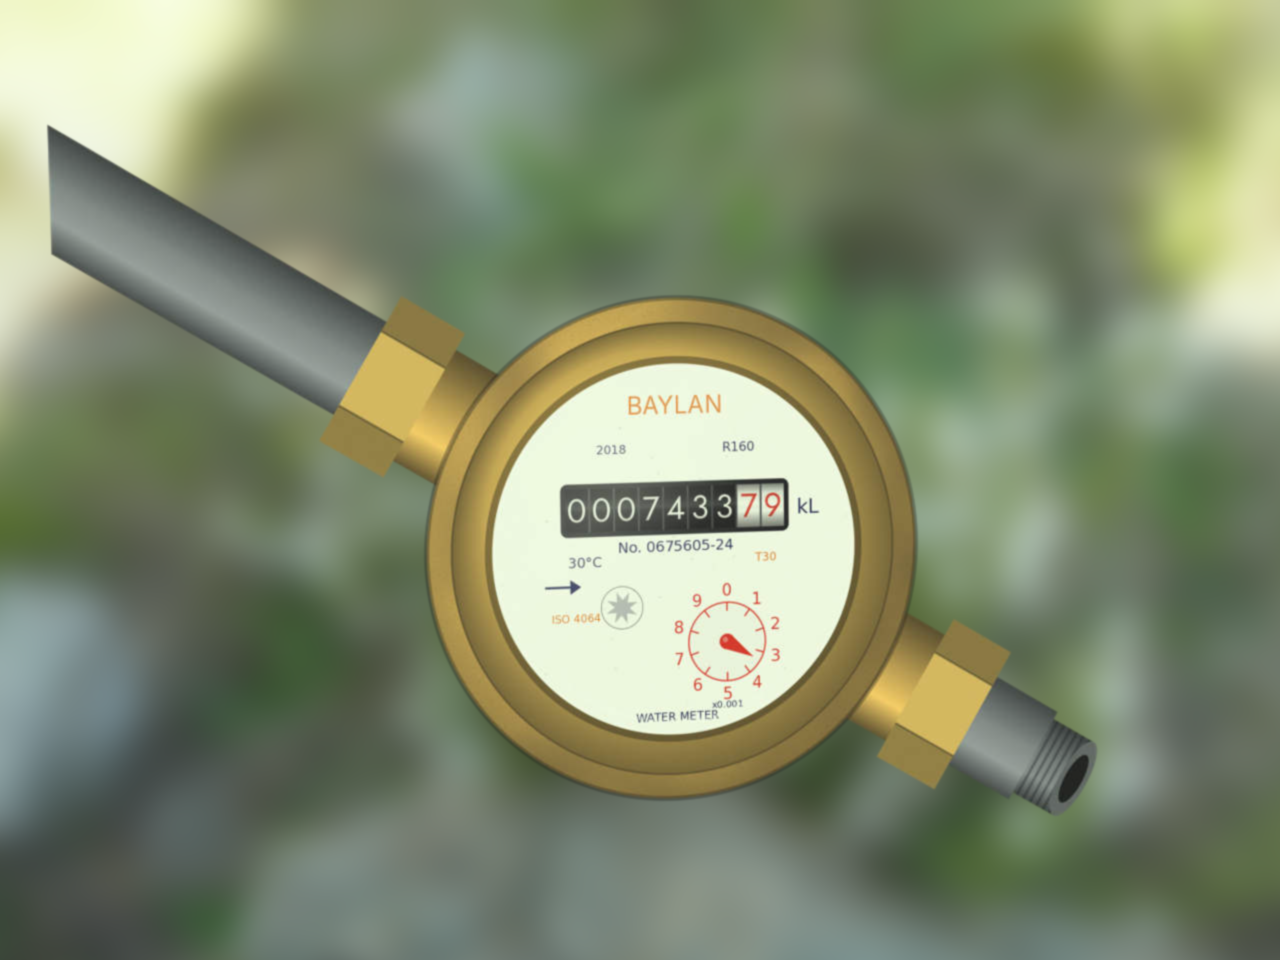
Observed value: kL 7433.793
